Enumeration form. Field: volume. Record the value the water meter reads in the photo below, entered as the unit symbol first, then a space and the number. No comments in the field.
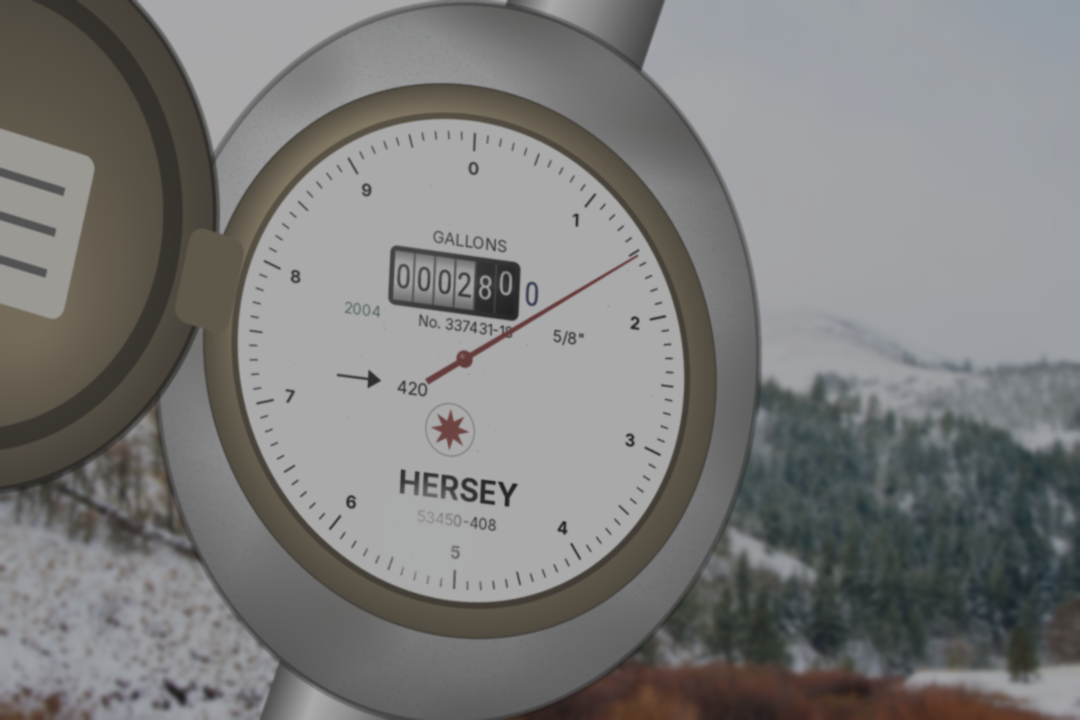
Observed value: gal 2801.5
